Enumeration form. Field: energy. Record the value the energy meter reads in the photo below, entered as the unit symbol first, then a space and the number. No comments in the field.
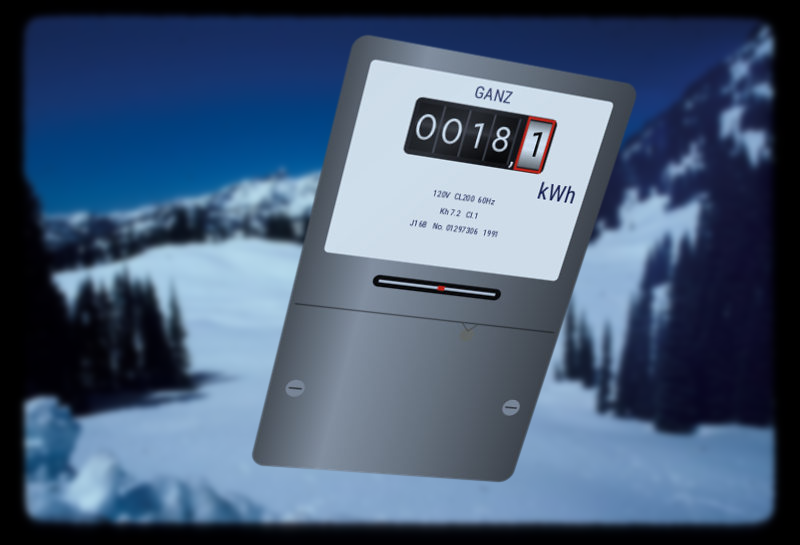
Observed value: kWh 18.1
